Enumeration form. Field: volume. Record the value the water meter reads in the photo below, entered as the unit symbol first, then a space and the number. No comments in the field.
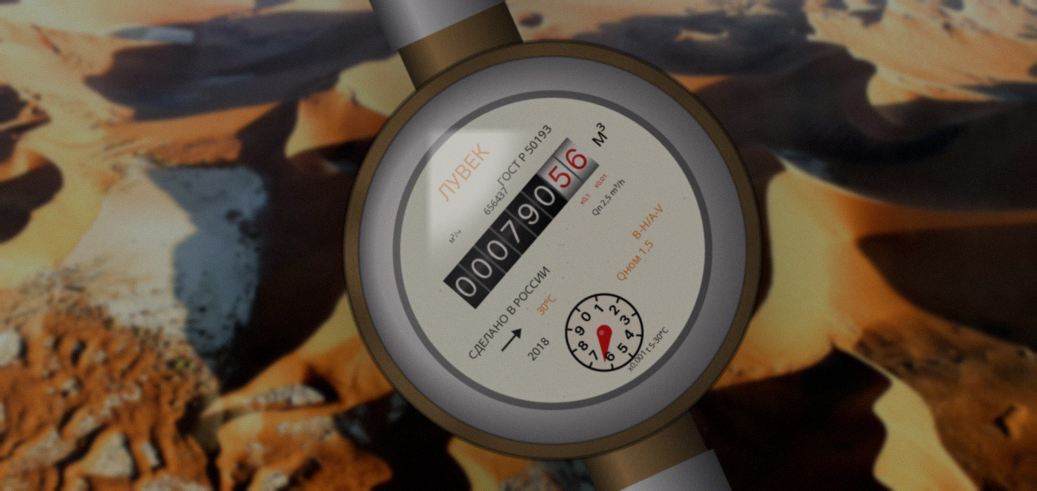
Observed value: m³ 790.566
